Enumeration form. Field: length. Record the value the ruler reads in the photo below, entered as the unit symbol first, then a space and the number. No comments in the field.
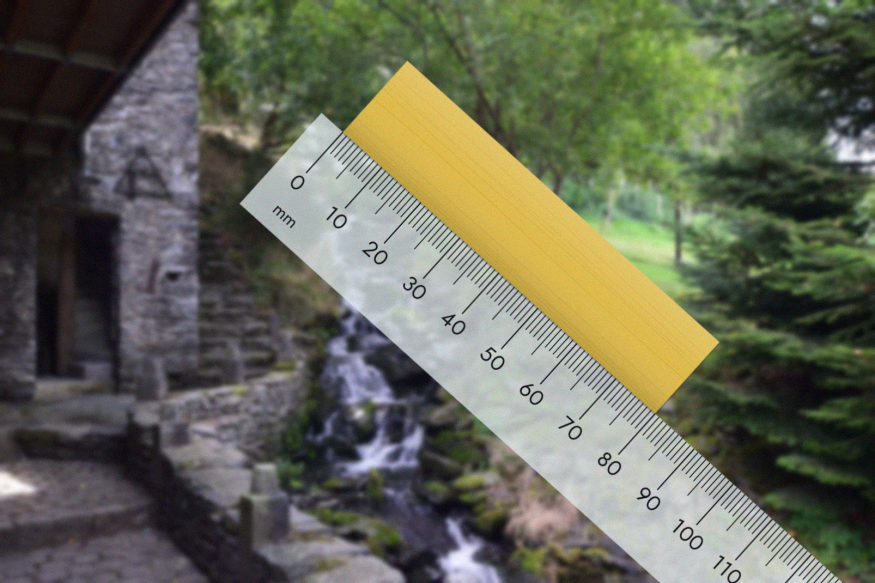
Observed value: mm 80
